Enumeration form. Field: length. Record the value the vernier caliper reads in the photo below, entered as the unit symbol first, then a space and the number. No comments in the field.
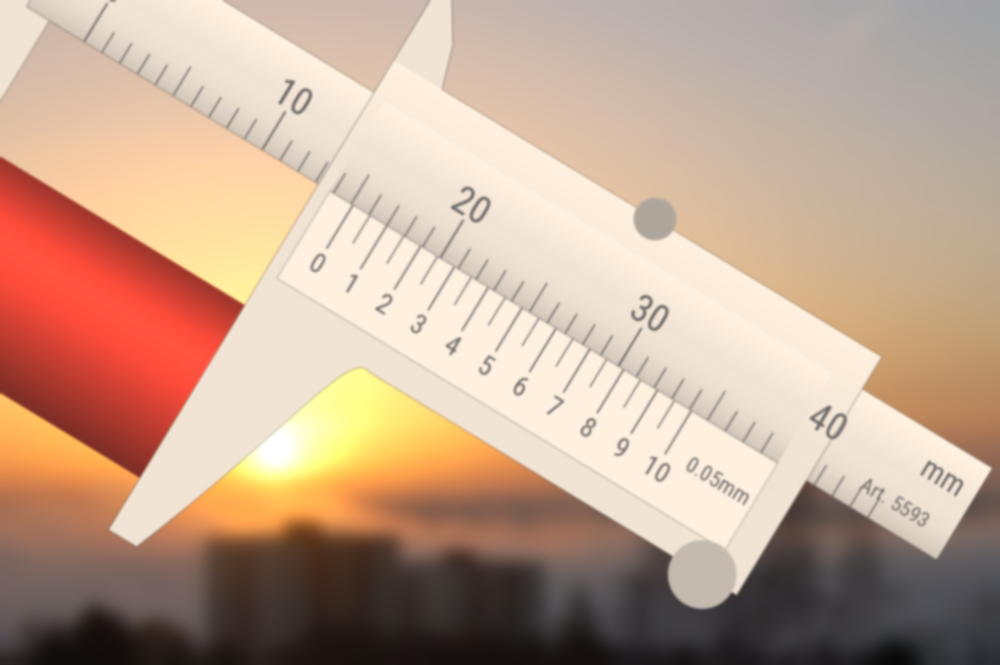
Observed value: mm 15.1
